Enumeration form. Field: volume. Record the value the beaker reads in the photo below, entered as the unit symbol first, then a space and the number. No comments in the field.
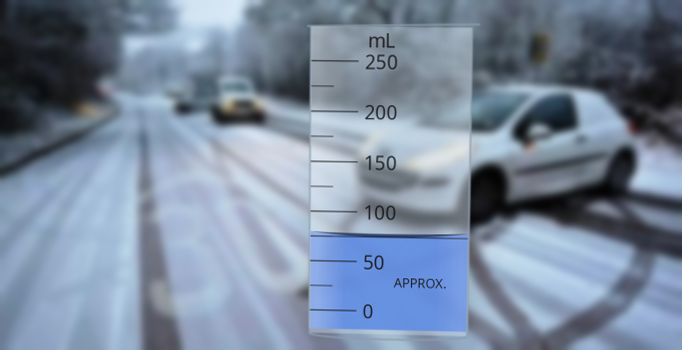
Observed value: mL 75
